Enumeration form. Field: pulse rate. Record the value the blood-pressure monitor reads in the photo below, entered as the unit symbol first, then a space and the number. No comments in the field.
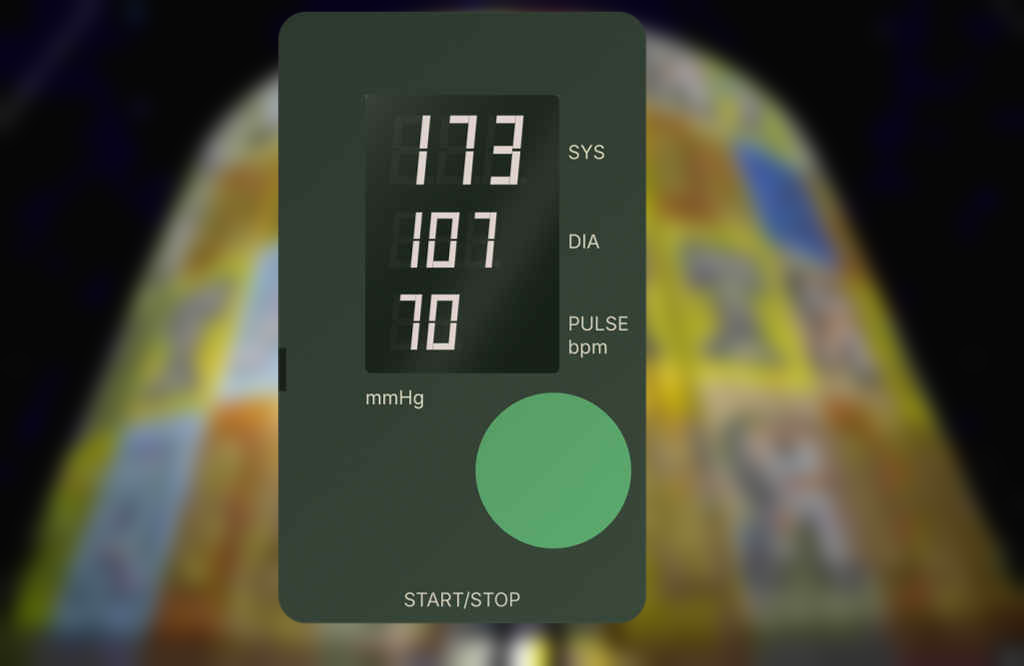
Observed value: bpm 70
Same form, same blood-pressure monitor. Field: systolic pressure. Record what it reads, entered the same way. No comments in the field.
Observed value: mmHg 173
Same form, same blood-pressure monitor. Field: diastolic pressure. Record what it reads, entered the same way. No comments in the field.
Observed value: mmHg 107
